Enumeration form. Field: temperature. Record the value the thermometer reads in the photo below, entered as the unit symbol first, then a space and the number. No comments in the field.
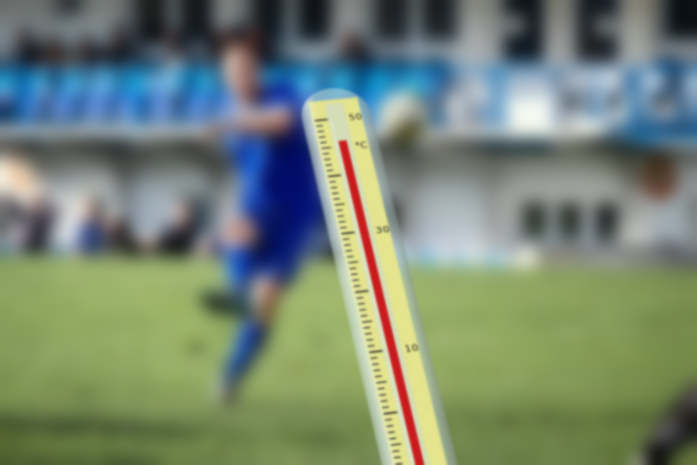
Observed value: °C 46
